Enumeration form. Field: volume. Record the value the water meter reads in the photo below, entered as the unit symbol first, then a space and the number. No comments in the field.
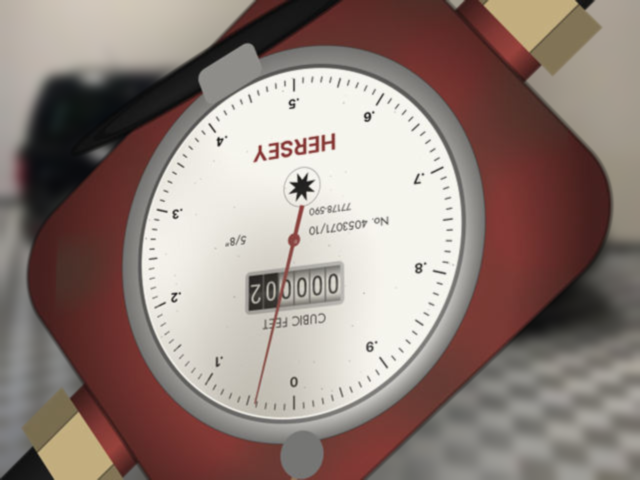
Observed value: ft³ 2.04
